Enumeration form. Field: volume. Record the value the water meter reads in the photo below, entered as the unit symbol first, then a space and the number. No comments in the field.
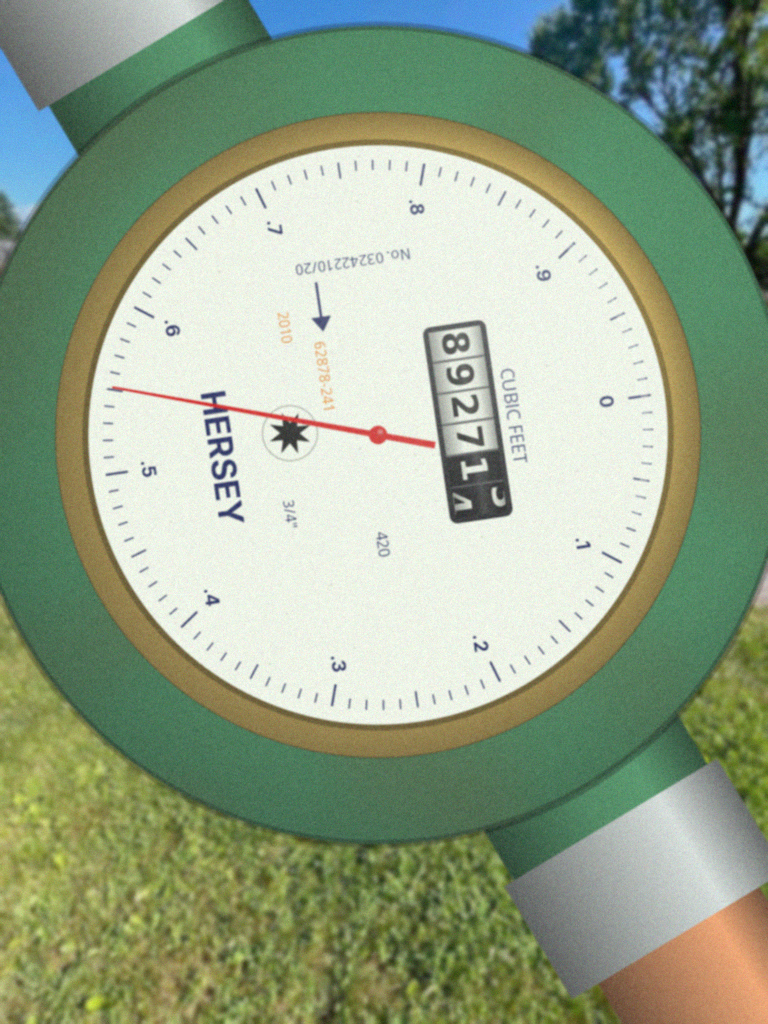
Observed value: ft³ 892713.55
